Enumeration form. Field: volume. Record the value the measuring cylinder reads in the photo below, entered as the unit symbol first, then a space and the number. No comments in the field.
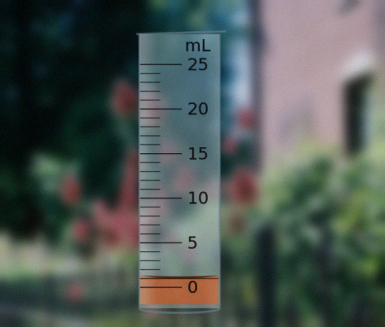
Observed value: mL 1
